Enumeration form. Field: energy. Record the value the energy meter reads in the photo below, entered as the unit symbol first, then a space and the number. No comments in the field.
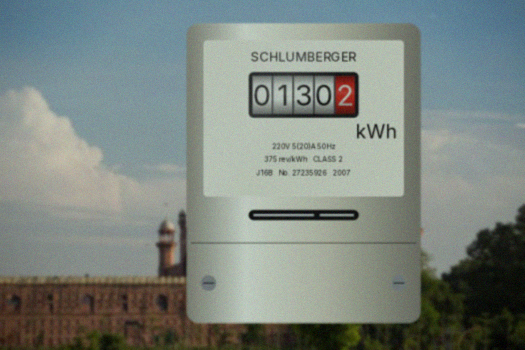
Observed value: kWh 130.2
